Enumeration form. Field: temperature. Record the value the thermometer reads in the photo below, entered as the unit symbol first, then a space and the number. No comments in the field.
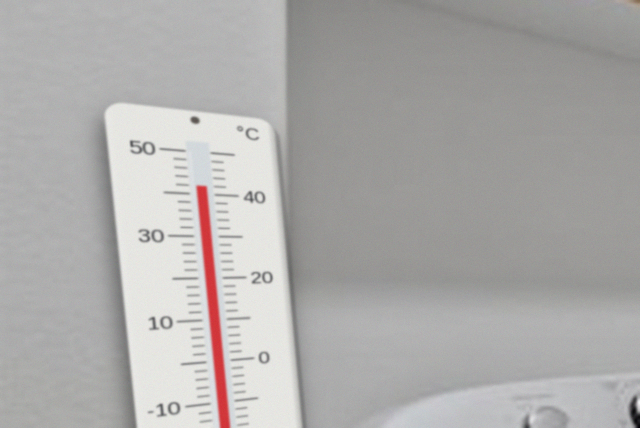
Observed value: °C 42
